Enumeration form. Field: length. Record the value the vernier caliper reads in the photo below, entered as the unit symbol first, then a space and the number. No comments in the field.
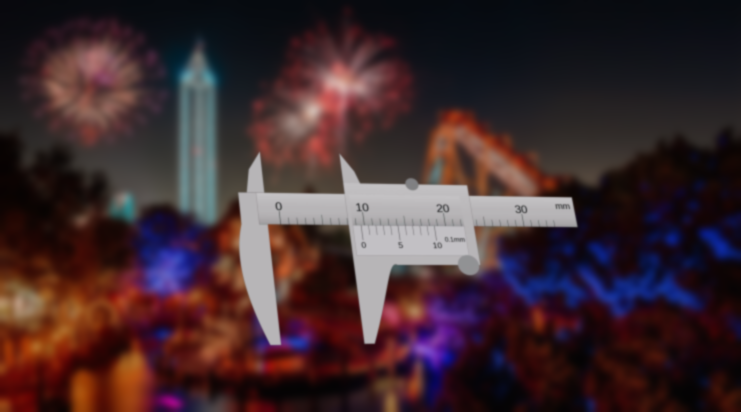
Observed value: mm 9.6
